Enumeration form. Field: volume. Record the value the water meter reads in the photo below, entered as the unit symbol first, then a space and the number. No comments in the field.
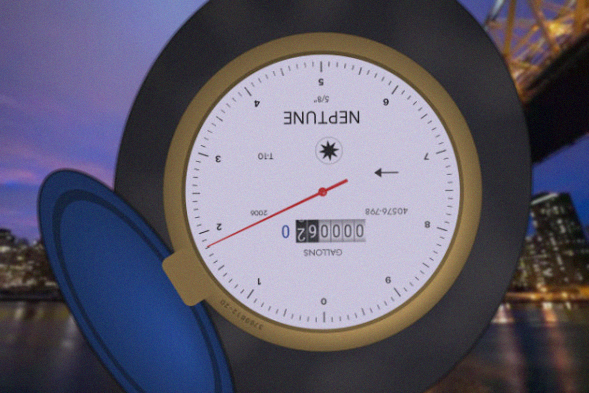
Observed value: gal 621.8
